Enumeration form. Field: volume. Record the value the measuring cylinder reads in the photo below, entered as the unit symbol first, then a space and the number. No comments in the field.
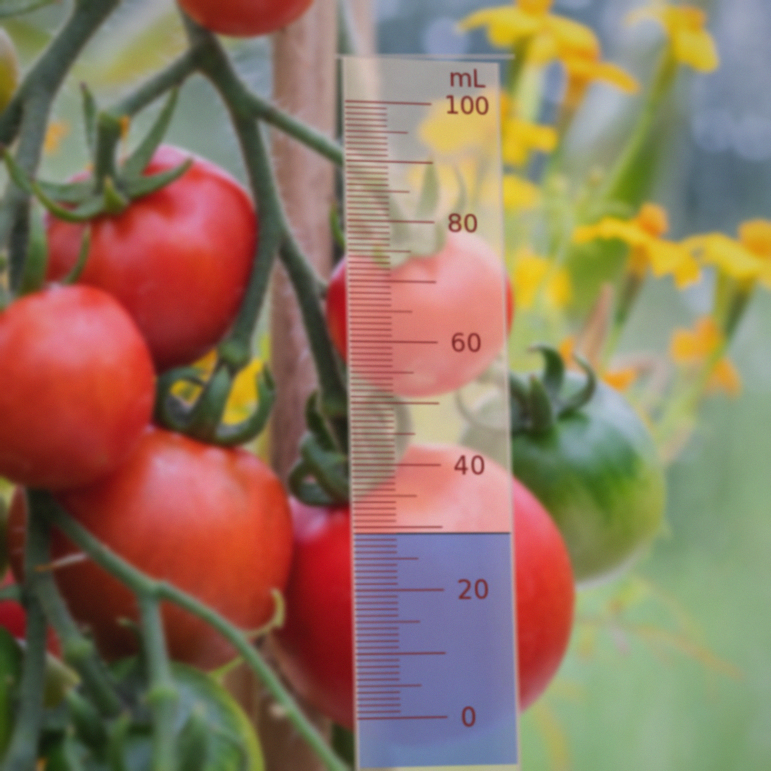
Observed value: mL 29
